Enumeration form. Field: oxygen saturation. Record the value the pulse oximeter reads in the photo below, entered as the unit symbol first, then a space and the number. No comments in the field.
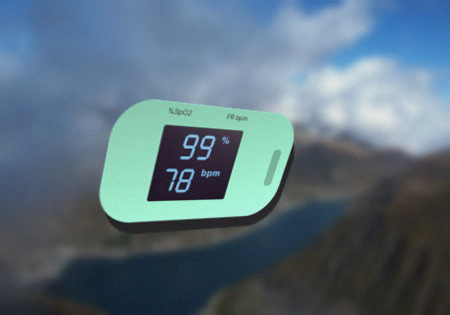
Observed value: % 99
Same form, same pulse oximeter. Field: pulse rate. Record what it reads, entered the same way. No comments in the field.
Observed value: bpm 78
